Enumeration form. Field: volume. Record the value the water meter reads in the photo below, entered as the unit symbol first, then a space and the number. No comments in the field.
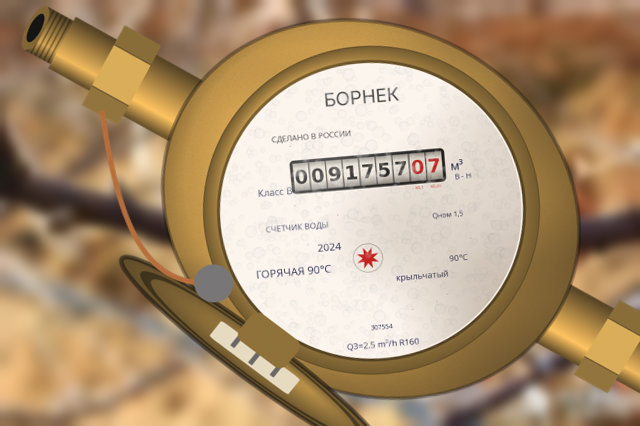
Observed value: m³ 91757.07
